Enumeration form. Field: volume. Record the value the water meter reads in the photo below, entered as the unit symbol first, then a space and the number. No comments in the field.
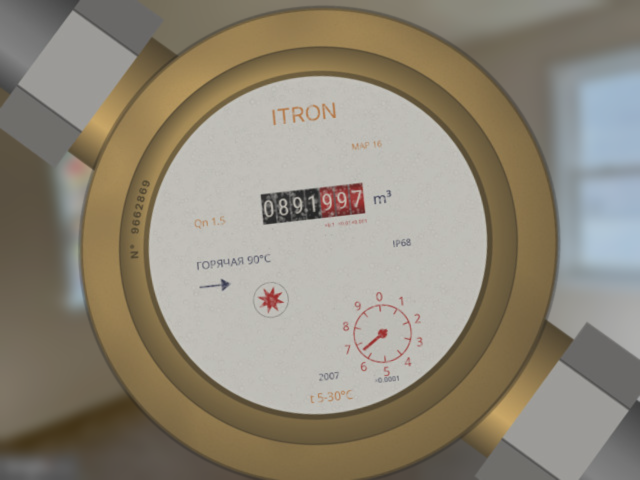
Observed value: m³ 891.9976
